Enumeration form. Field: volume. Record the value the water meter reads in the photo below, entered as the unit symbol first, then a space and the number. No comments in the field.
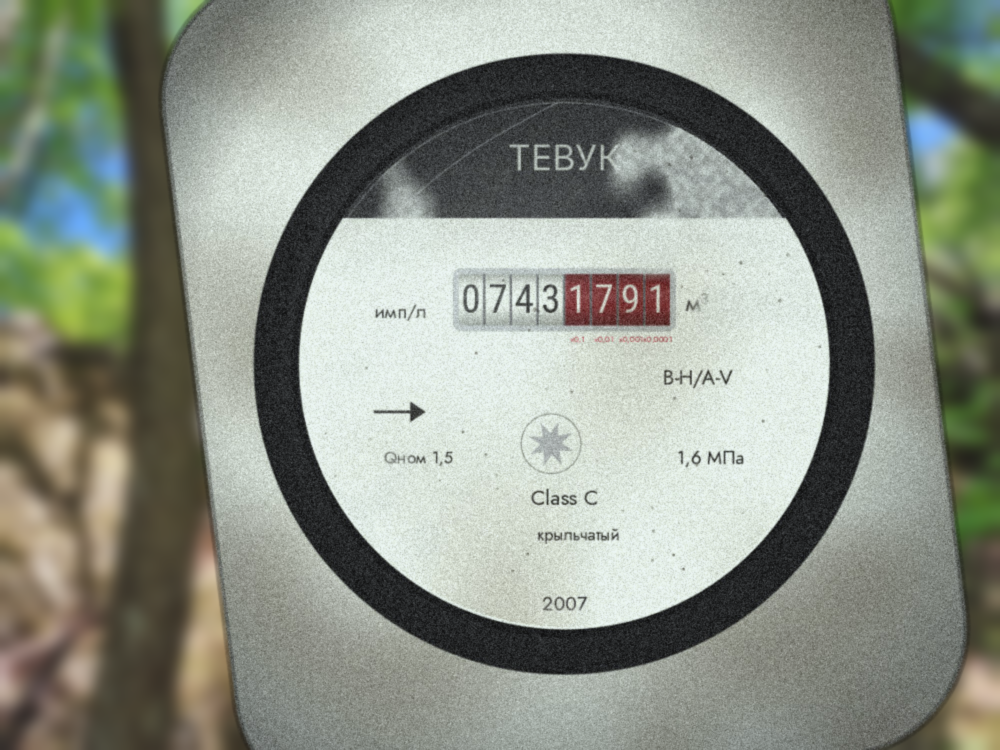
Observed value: m³ 743.1791
